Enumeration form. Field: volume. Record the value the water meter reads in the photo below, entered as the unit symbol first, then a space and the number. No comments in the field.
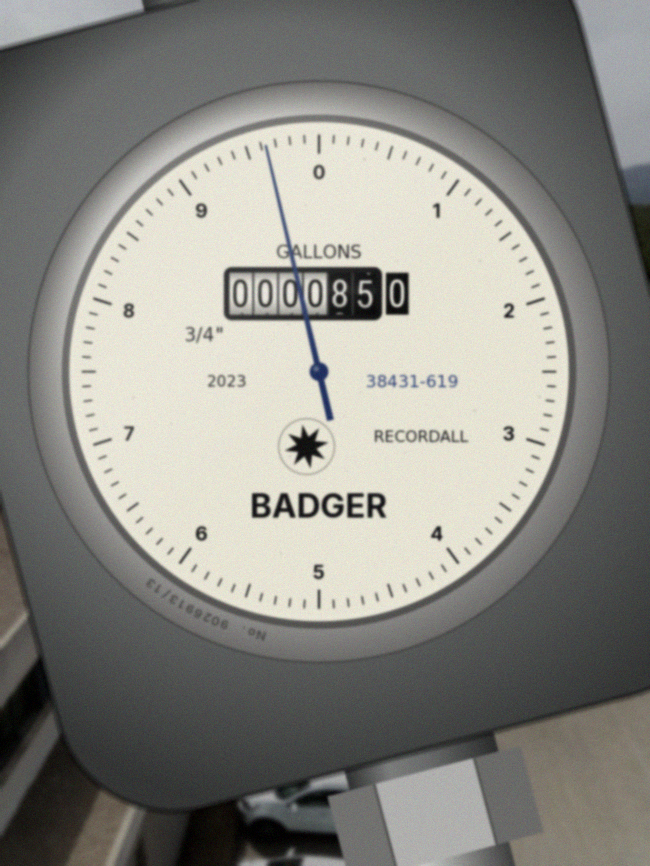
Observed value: gal 849.6
